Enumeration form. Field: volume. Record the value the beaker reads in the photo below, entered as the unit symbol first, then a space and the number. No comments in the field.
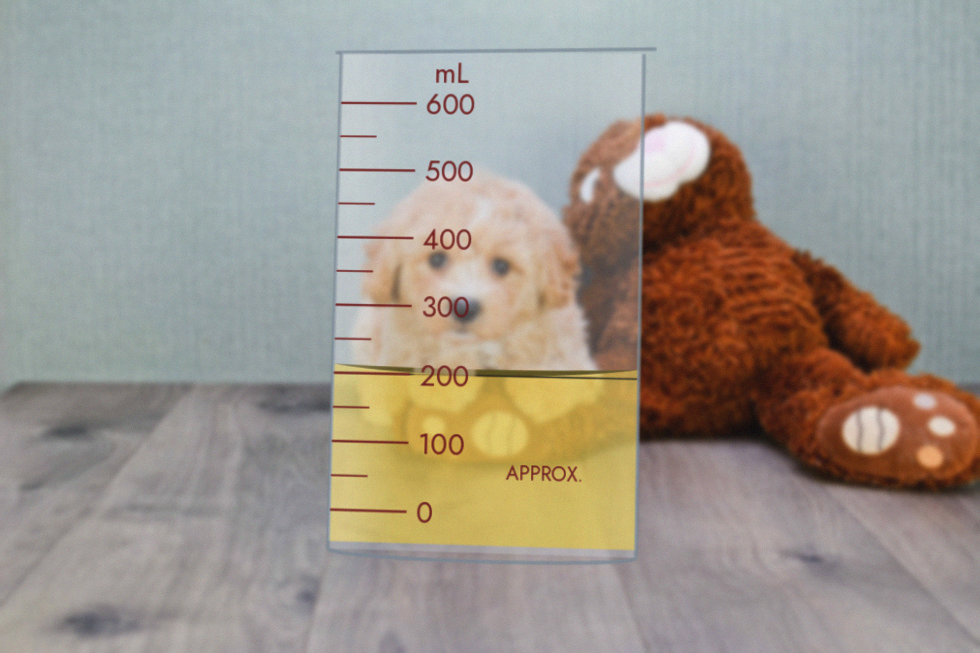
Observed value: mL 200
